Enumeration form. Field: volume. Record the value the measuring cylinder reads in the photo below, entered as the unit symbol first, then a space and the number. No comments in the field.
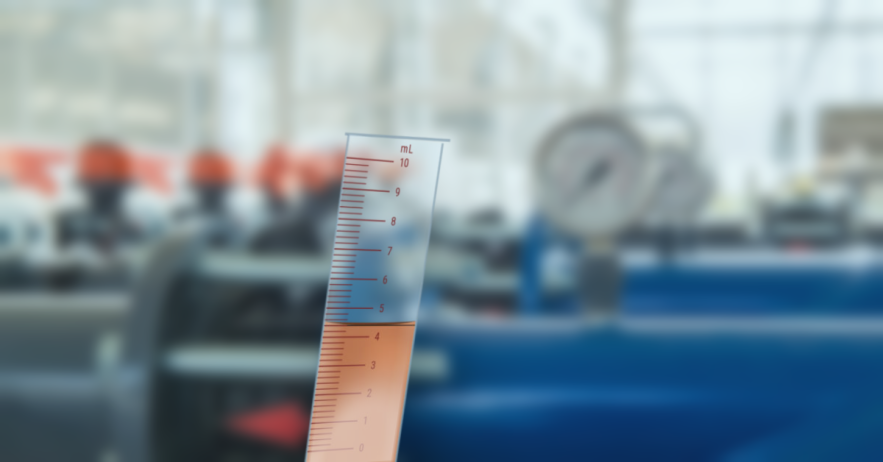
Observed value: mL 4.4
